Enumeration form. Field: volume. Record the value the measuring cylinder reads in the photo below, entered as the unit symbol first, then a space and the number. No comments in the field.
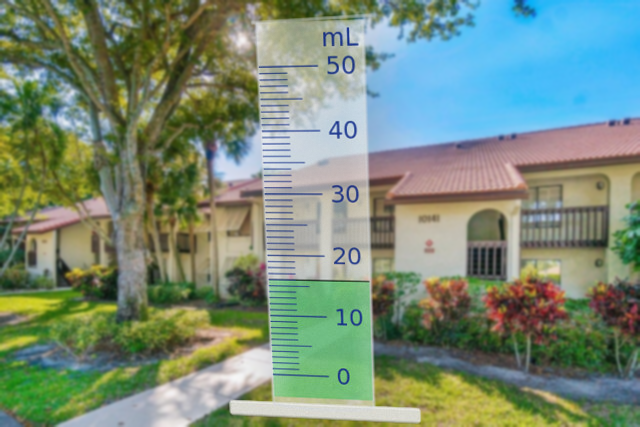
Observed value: mL 16
